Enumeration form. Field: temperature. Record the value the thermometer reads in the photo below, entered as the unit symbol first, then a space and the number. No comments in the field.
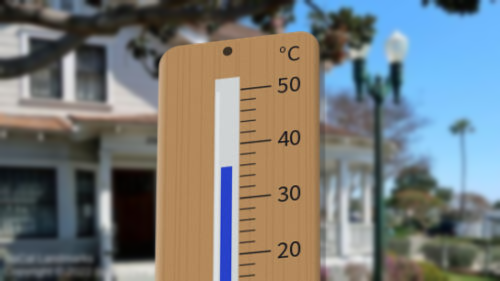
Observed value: °C 36
